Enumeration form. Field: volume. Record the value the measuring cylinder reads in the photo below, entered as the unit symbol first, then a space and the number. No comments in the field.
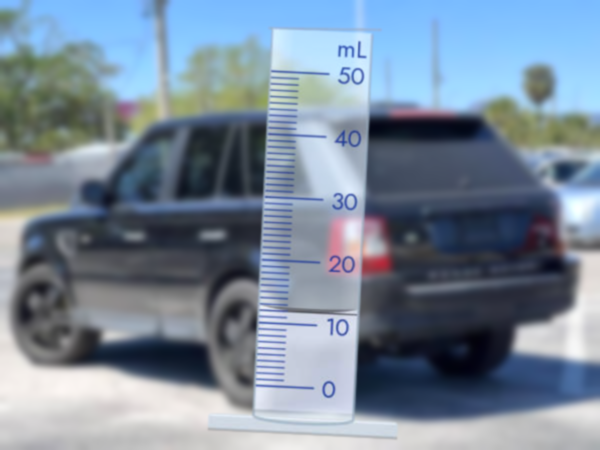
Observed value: mL 12
